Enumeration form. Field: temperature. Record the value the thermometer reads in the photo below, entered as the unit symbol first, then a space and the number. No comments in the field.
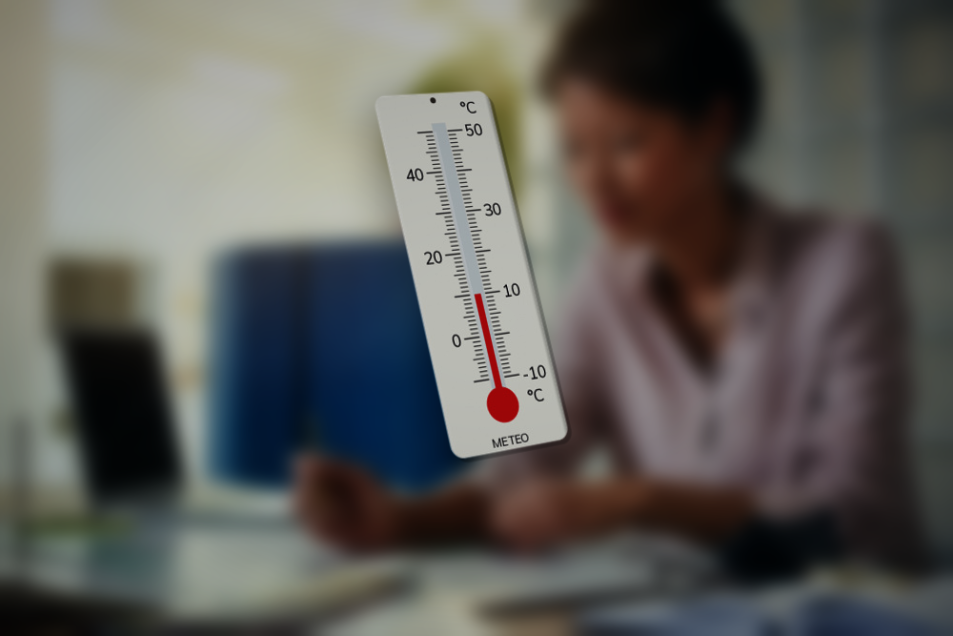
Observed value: °C 10
